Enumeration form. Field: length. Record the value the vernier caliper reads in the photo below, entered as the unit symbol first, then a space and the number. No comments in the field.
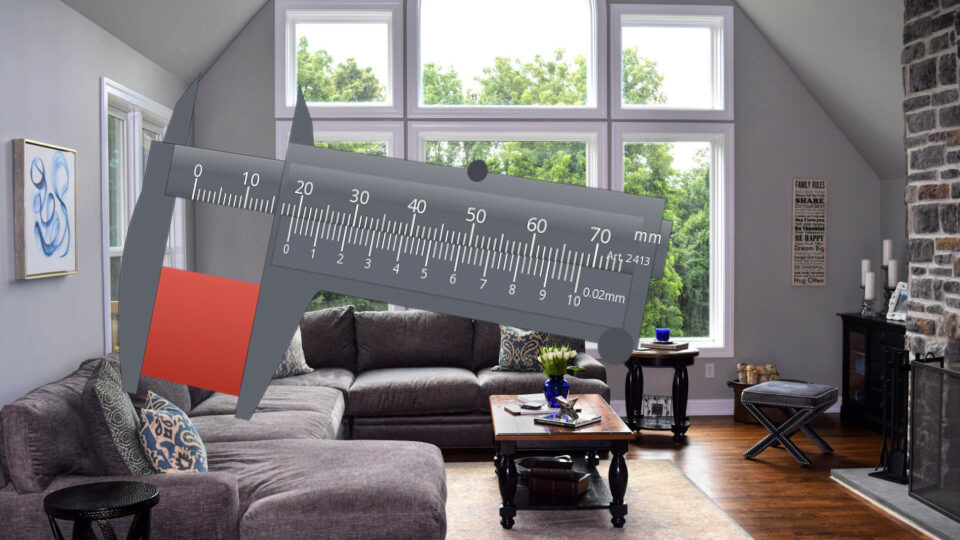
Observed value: mm 19.0
